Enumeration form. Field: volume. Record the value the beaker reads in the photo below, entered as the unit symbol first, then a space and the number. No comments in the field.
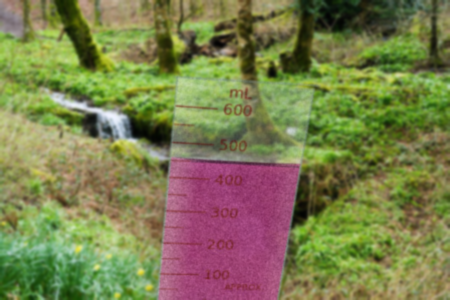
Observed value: mL 450
